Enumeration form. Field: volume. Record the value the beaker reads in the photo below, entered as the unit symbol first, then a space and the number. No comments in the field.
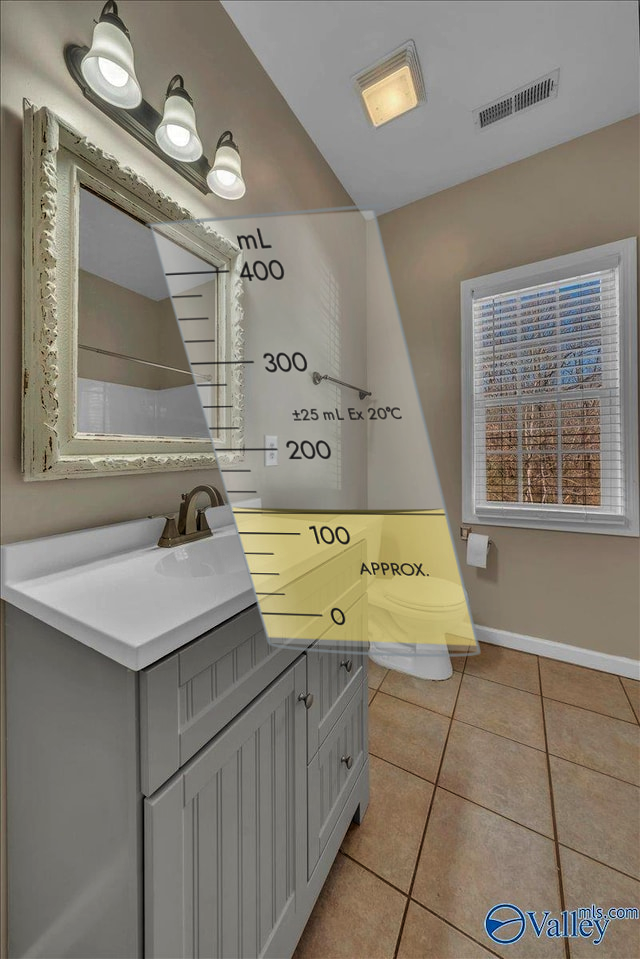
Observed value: mL 125
